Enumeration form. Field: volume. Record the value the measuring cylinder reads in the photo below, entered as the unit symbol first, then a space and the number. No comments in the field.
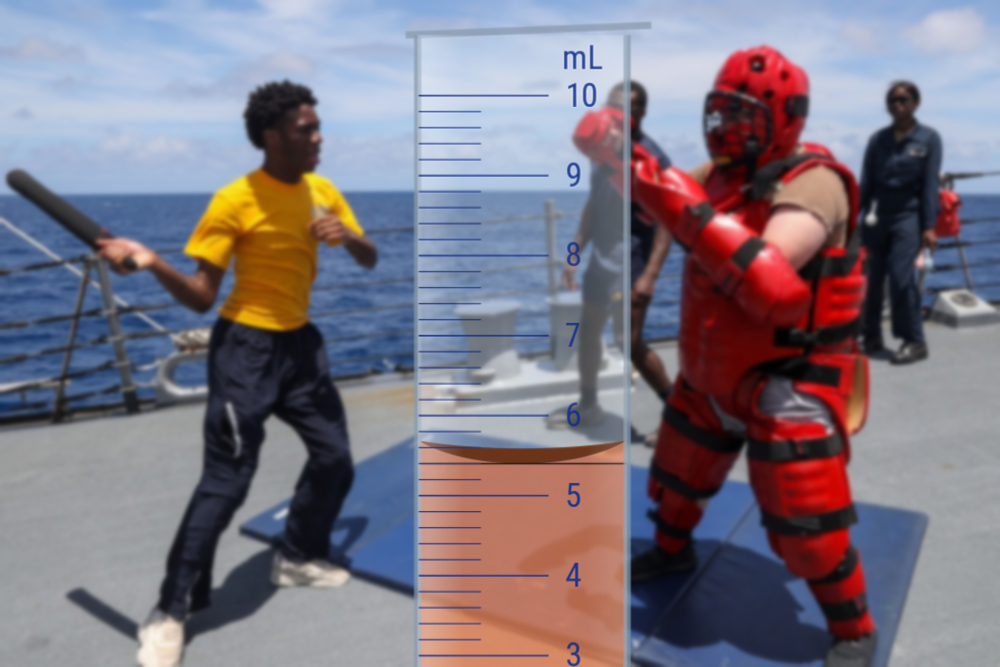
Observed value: mL 5.4
